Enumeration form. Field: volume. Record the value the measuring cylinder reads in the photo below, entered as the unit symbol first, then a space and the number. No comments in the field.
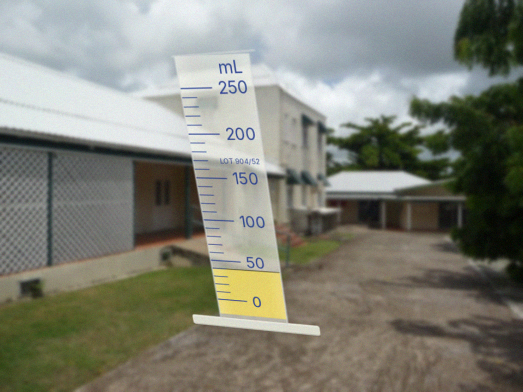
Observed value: mL 40
